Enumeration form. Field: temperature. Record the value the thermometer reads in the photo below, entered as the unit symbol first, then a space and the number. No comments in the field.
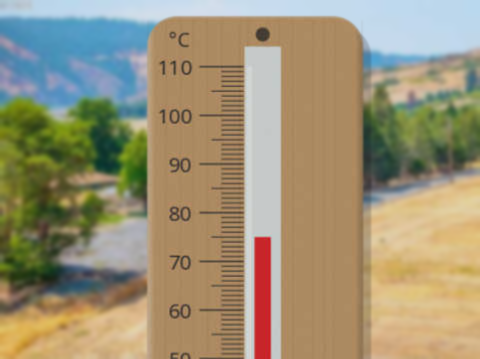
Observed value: °C 75
